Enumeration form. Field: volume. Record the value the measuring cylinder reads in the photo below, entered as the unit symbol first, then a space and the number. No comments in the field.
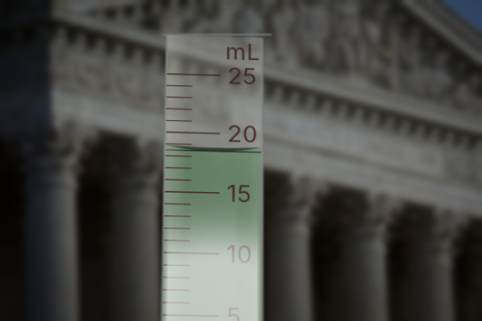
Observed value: mL 18.5
